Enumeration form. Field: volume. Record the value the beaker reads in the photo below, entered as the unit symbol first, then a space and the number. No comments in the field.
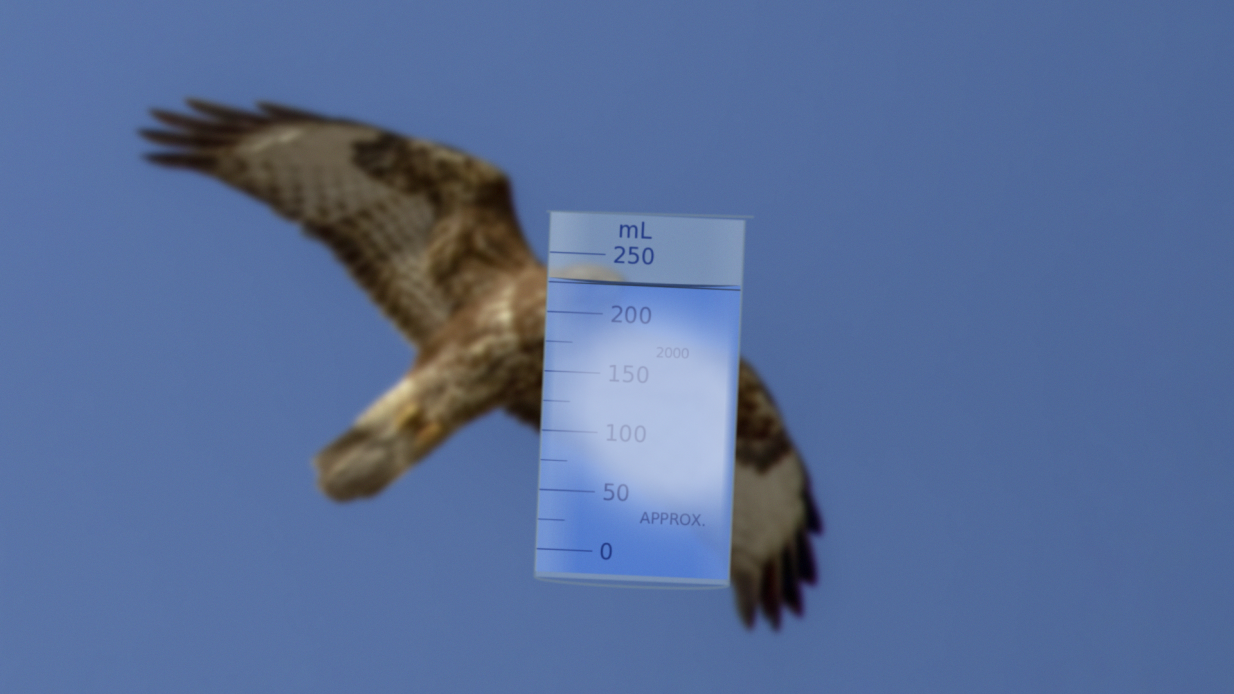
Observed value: mL 225
